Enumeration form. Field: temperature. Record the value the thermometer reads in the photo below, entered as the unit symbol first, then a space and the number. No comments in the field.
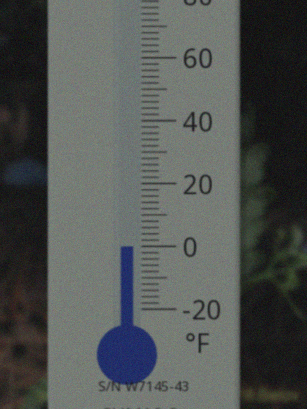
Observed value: °F 0
